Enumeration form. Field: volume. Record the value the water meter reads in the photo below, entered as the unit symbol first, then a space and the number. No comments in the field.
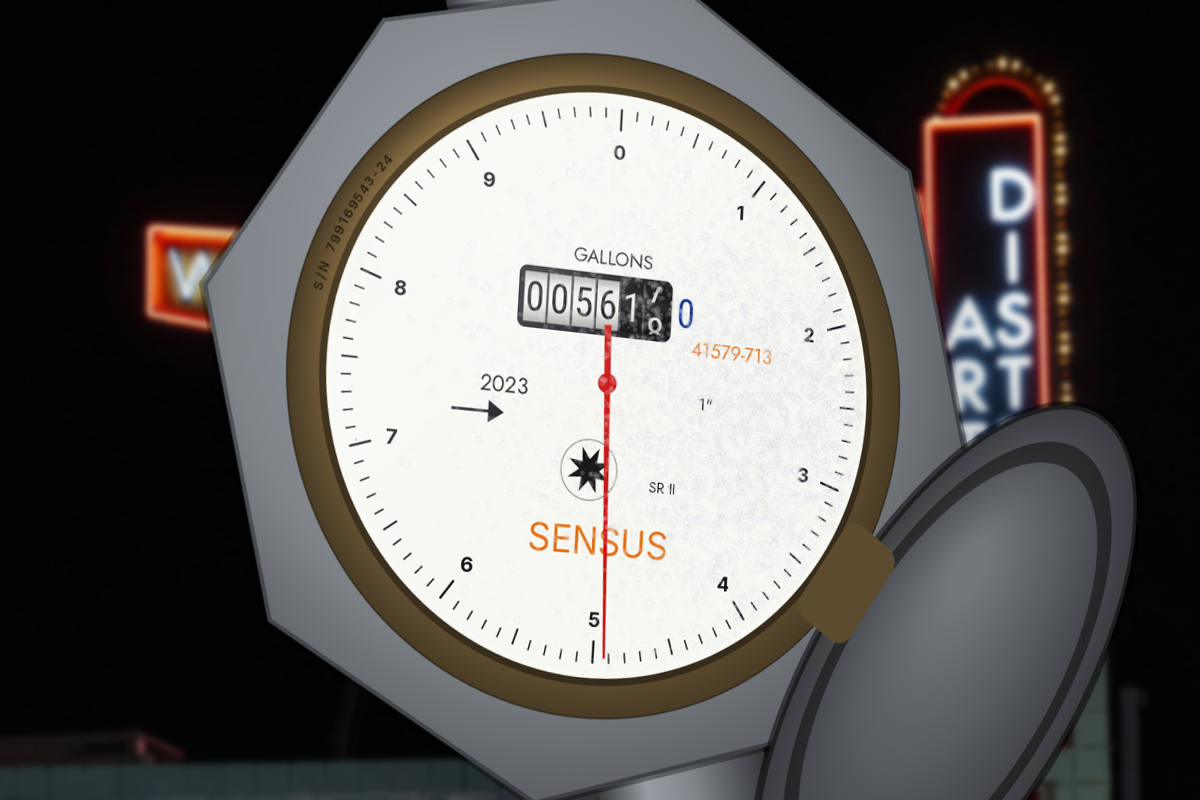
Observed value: gal 56174.9
